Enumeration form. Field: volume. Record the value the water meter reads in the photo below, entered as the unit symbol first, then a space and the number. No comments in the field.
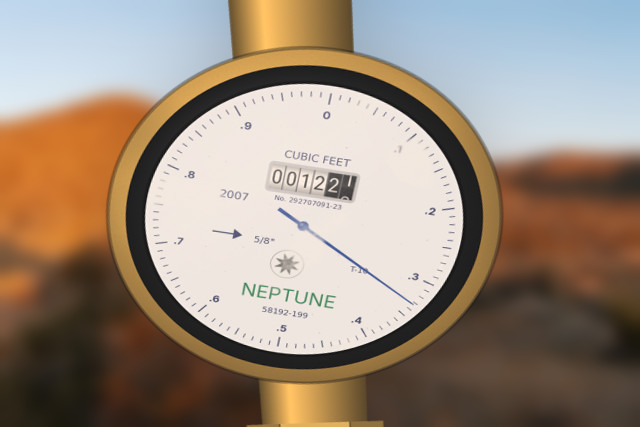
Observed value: ft³ 1221.33
